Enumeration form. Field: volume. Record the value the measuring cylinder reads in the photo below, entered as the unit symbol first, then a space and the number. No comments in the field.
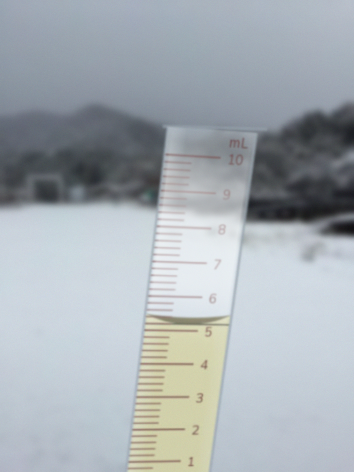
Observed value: mL 5.2
